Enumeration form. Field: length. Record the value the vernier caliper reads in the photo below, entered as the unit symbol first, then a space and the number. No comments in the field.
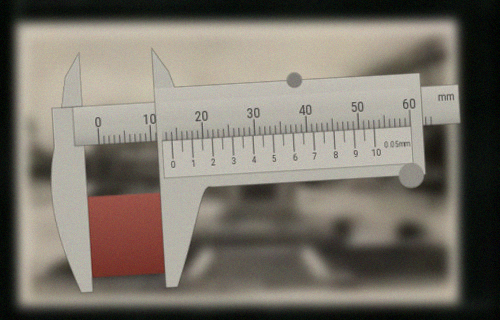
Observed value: mm 14.0
